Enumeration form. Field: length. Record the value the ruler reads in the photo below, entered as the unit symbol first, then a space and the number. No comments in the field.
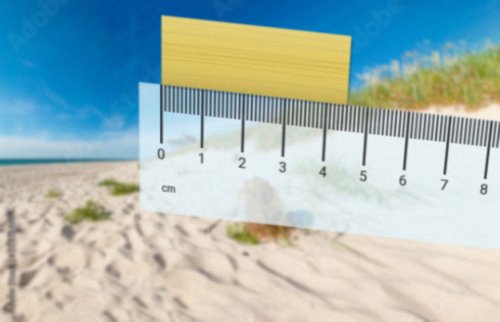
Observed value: cm 4.5
